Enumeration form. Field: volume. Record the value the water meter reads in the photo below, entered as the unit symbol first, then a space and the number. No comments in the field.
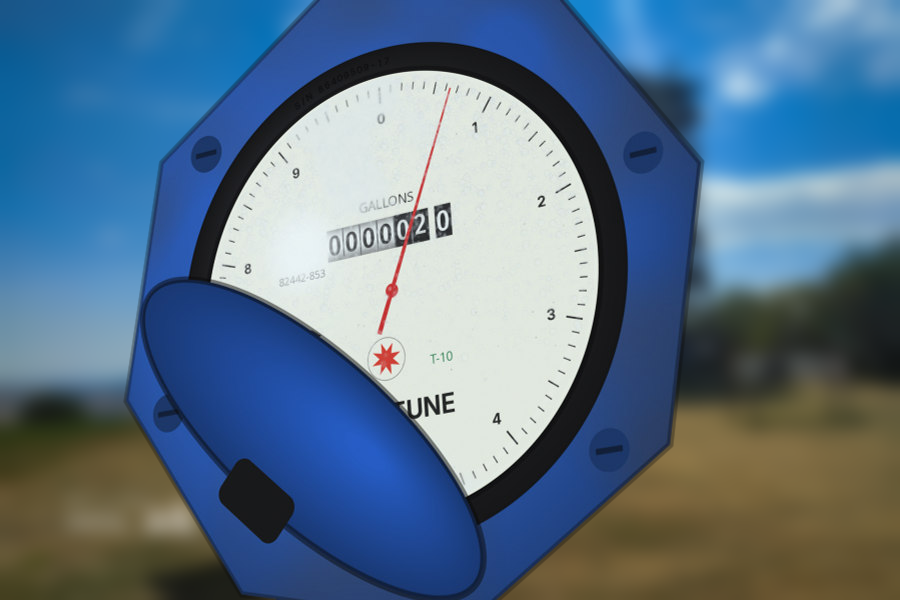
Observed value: gal 20.6
